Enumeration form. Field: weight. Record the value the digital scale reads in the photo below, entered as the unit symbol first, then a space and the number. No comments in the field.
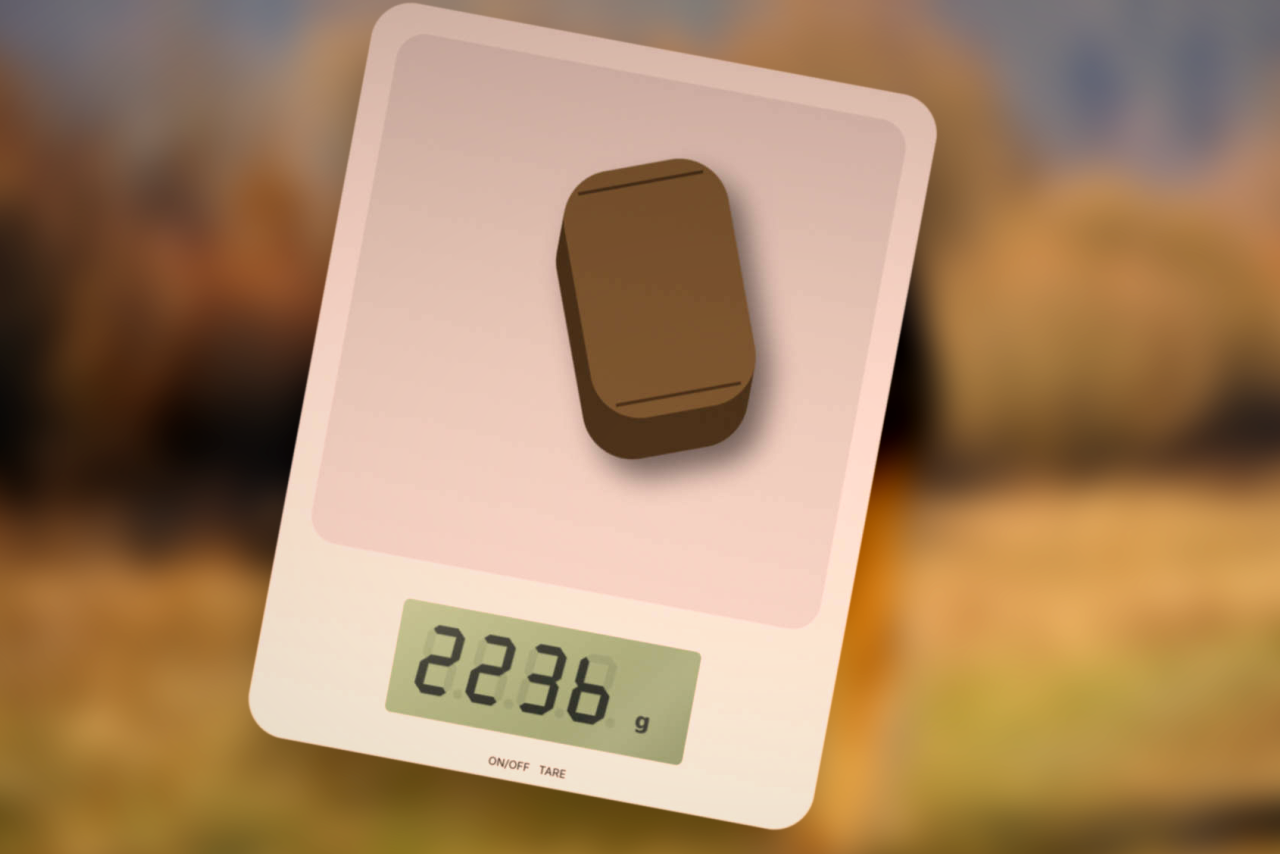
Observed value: g 2236
